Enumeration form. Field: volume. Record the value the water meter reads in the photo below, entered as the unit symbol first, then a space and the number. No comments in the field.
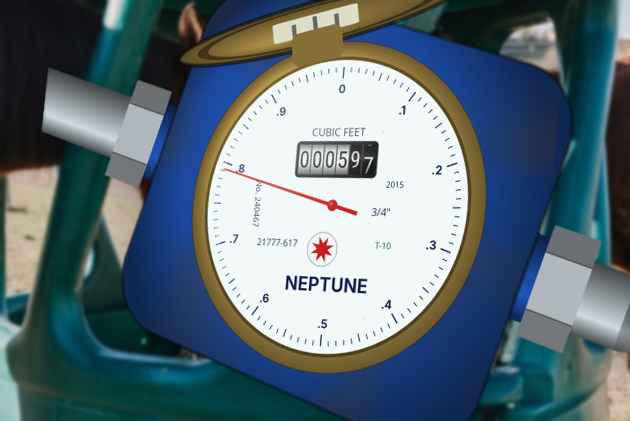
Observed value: ft³ 596.79
